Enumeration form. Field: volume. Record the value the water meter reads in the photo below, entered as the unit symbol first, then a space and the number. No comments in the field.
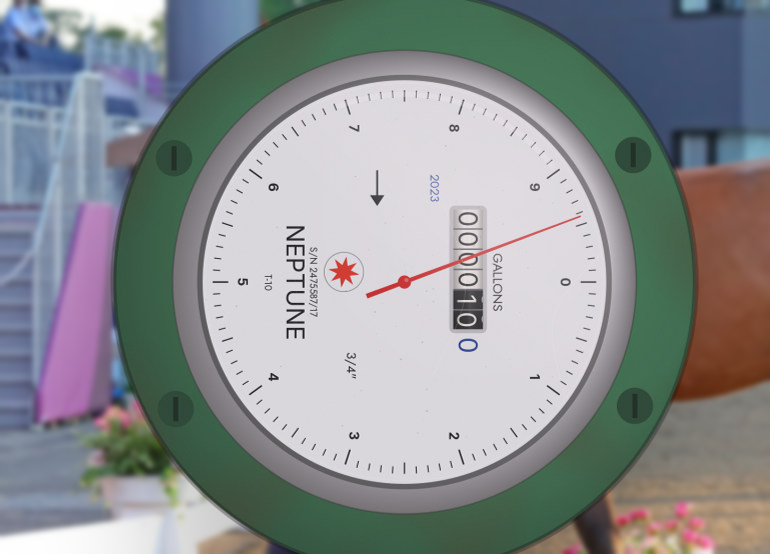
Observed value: gal 99.4
